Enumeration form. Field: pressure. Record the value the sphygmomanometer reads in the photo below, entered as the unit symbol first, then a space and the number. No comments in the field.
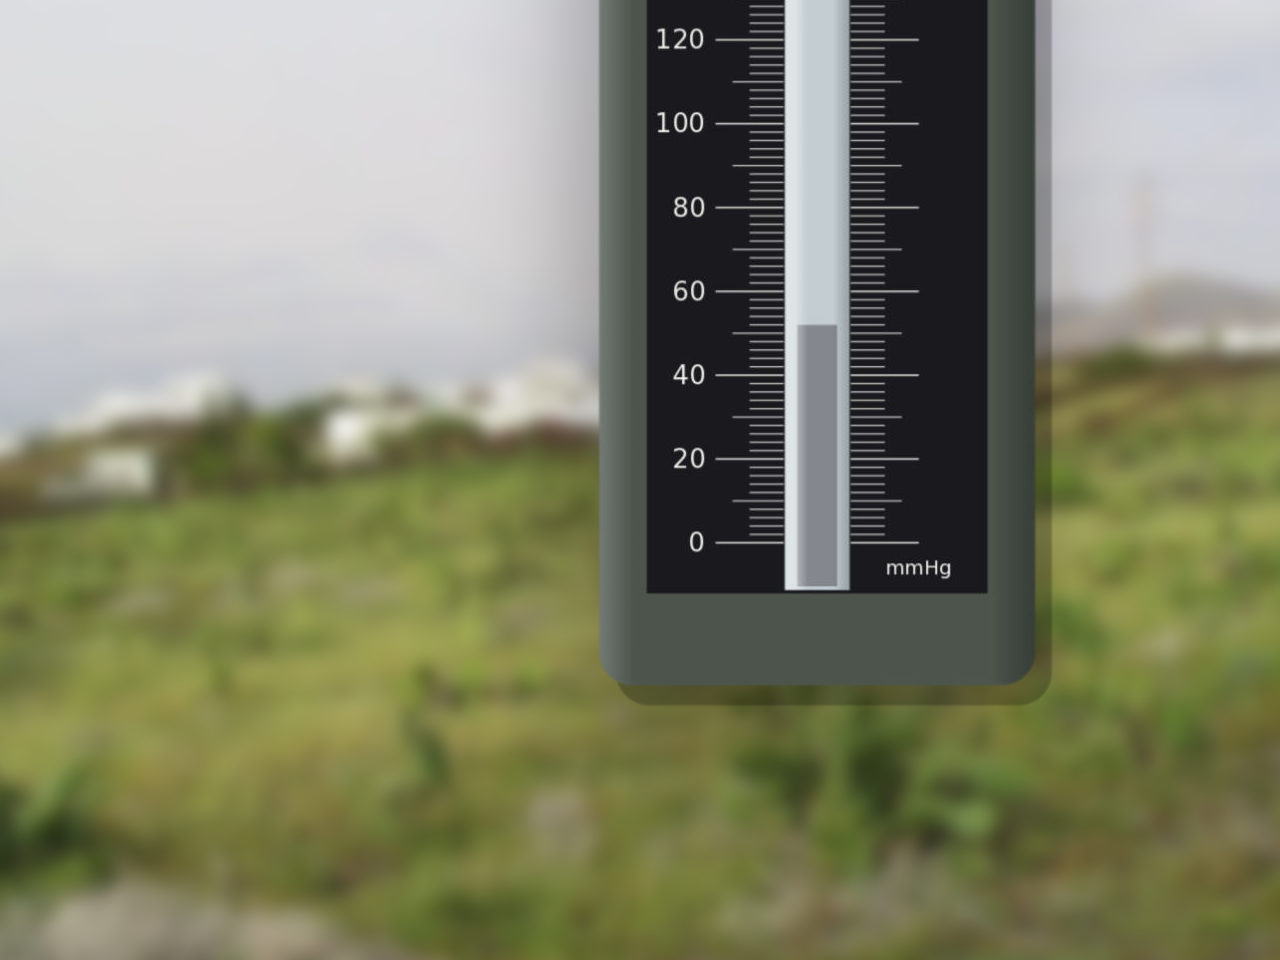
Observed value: mmHg 52
